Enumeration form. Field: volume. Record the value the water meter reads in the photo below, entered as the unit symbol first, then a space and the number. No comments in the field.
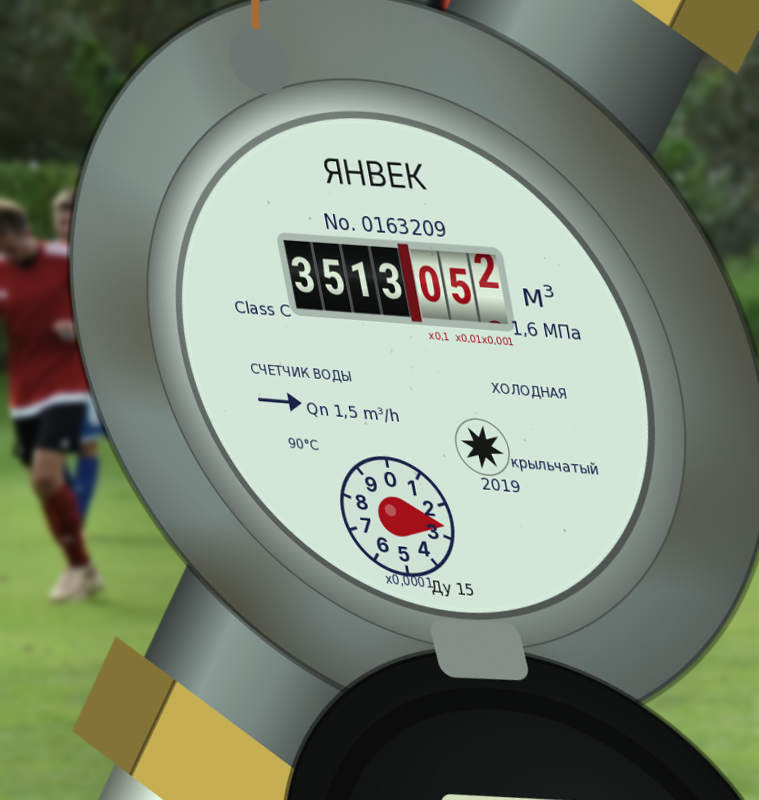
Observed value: m³ 3513.0522
